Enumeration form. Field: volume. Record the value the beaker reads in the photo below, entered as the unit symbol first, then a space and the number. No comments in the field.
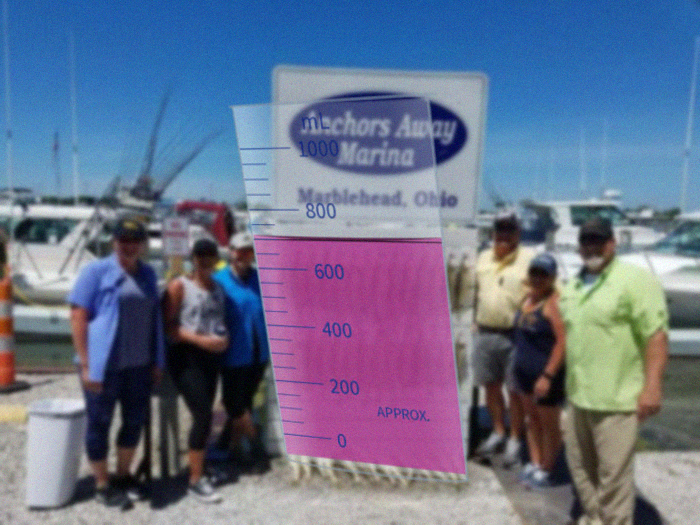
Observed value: mL 700
